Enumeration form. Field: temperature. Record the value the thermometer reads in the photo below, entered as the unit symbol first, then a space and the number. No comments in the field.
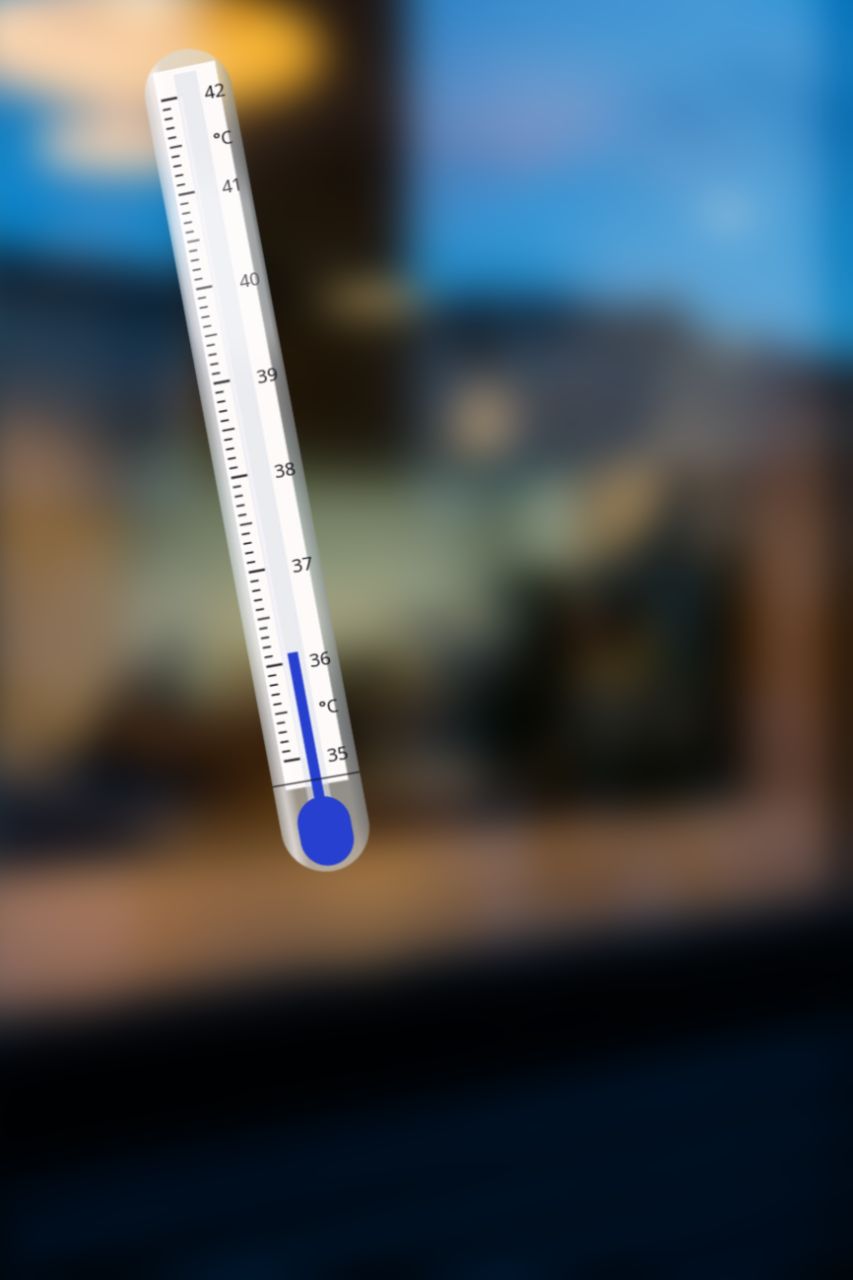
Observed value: °C 36.1
